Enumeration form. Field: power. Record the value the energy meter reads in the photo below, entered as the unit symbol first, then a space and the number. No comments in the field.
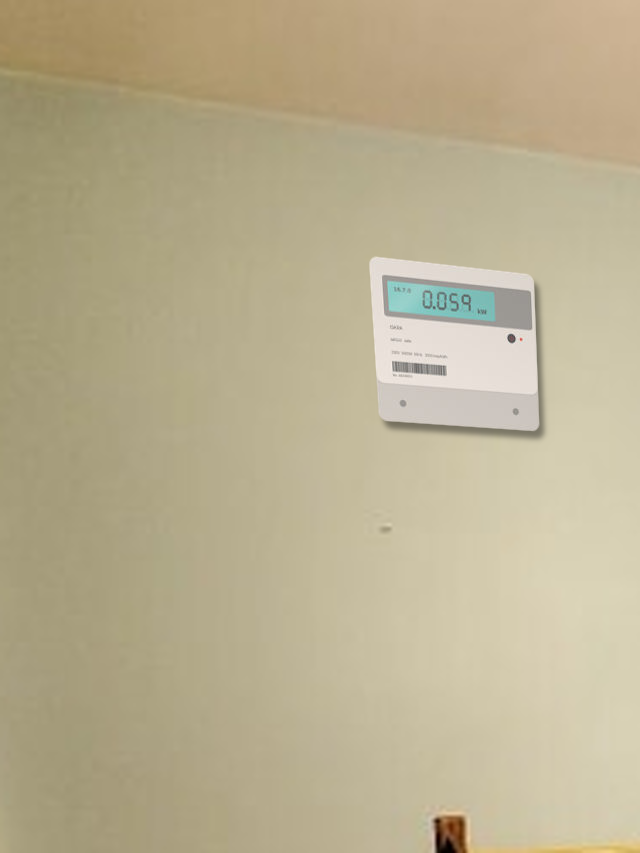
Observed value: kW 0.059
